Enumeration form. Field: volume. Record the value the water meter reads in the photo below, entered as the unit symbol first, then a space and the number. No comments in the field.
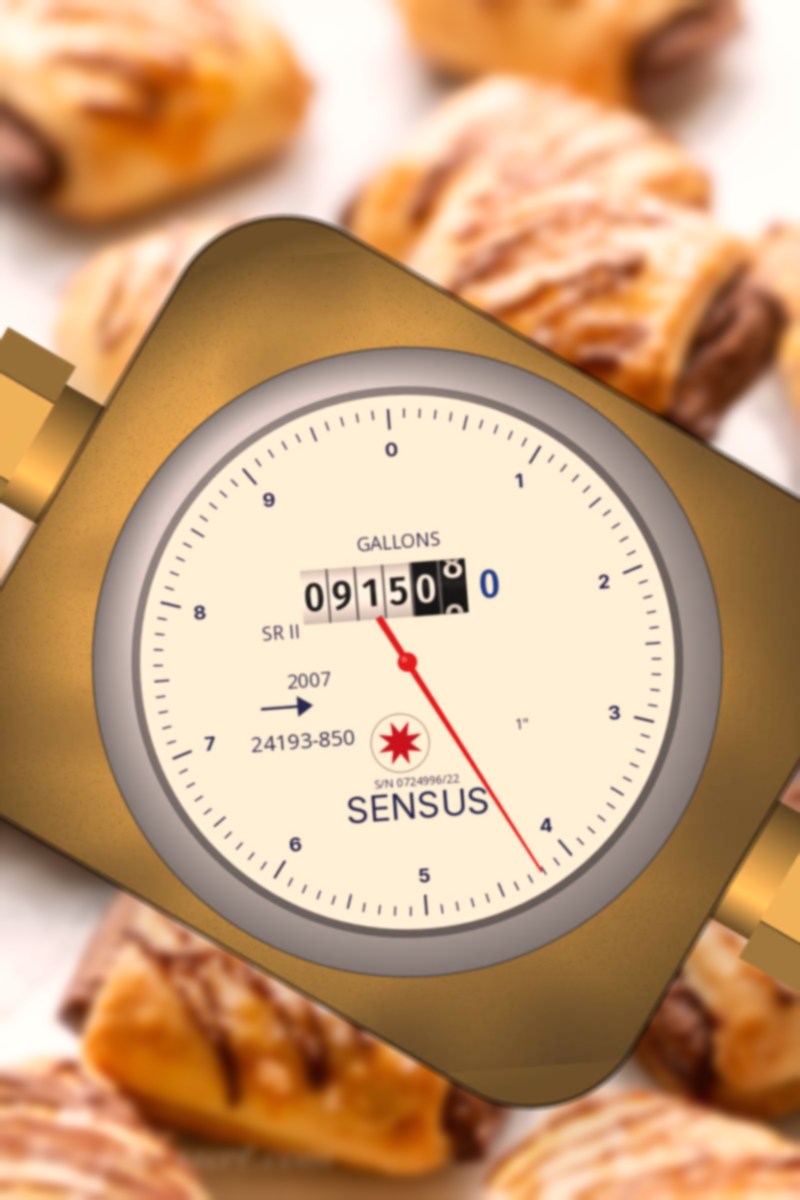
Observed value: gal 915084.2
